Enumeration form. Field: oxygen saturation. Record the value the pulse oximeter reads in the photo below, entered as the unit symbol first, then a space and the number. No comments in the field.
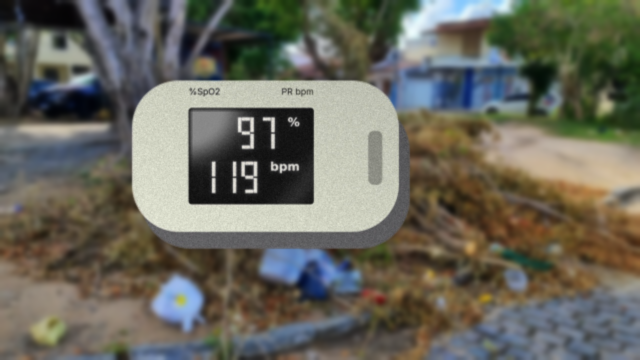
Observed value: % 97
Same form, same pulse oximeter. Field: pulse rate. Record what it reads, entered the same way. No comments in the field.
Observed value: bpm 119
